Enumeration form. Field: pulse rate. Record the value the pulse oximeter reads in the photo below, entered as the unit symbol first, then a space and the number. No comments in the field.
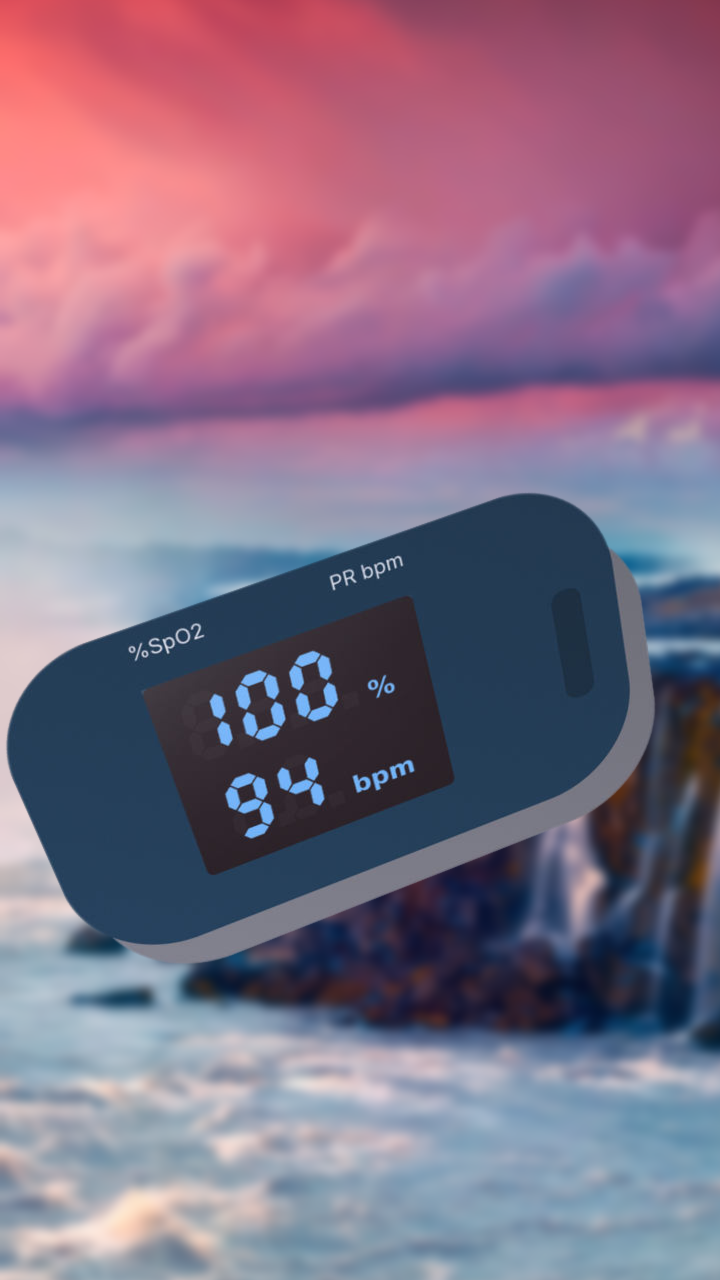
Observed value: bpm 94
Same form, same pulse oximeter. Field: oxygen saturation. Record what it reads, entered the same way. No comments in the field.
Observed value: % 100
